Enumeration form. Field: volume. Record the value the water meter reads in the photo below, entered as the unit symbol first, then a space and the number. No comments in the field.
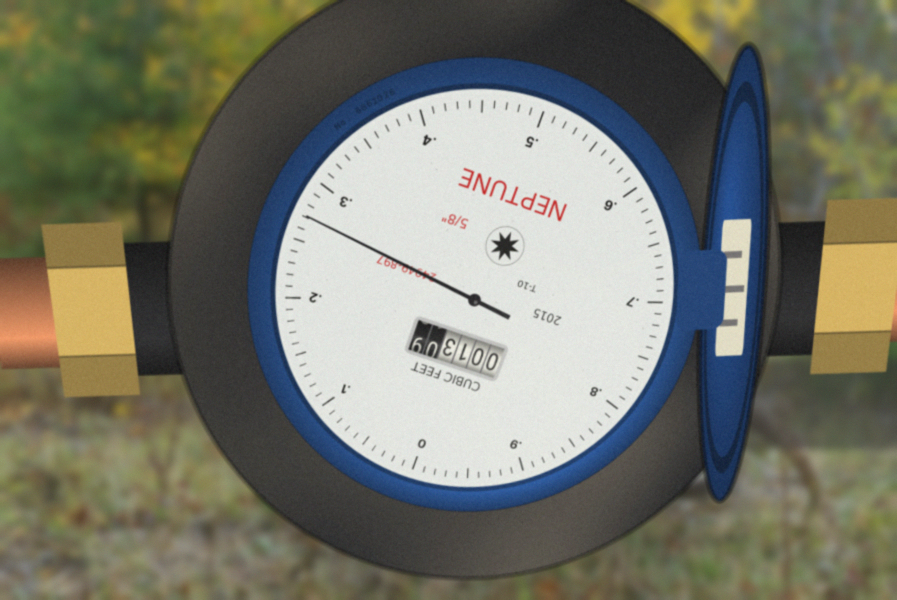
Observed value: ft³ 1309.27
